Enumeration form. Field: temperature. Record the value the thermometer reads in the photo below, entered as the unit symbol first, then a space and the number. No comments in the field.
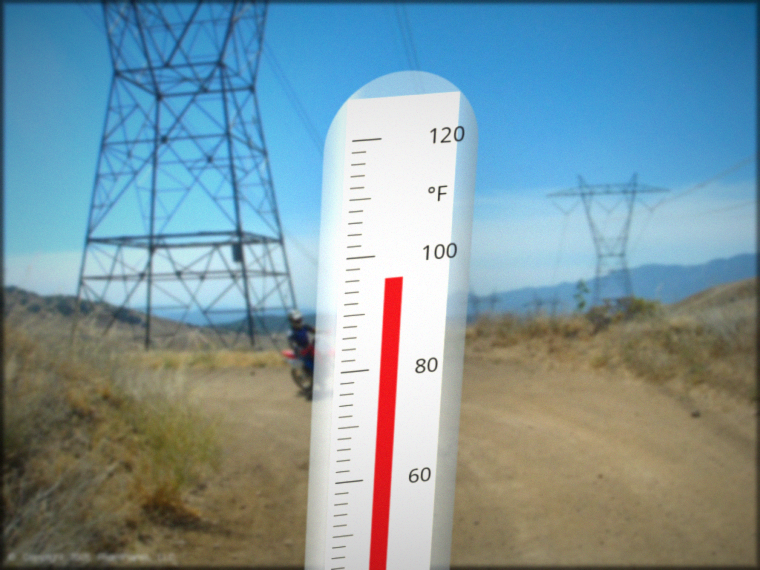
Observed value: °F 96
